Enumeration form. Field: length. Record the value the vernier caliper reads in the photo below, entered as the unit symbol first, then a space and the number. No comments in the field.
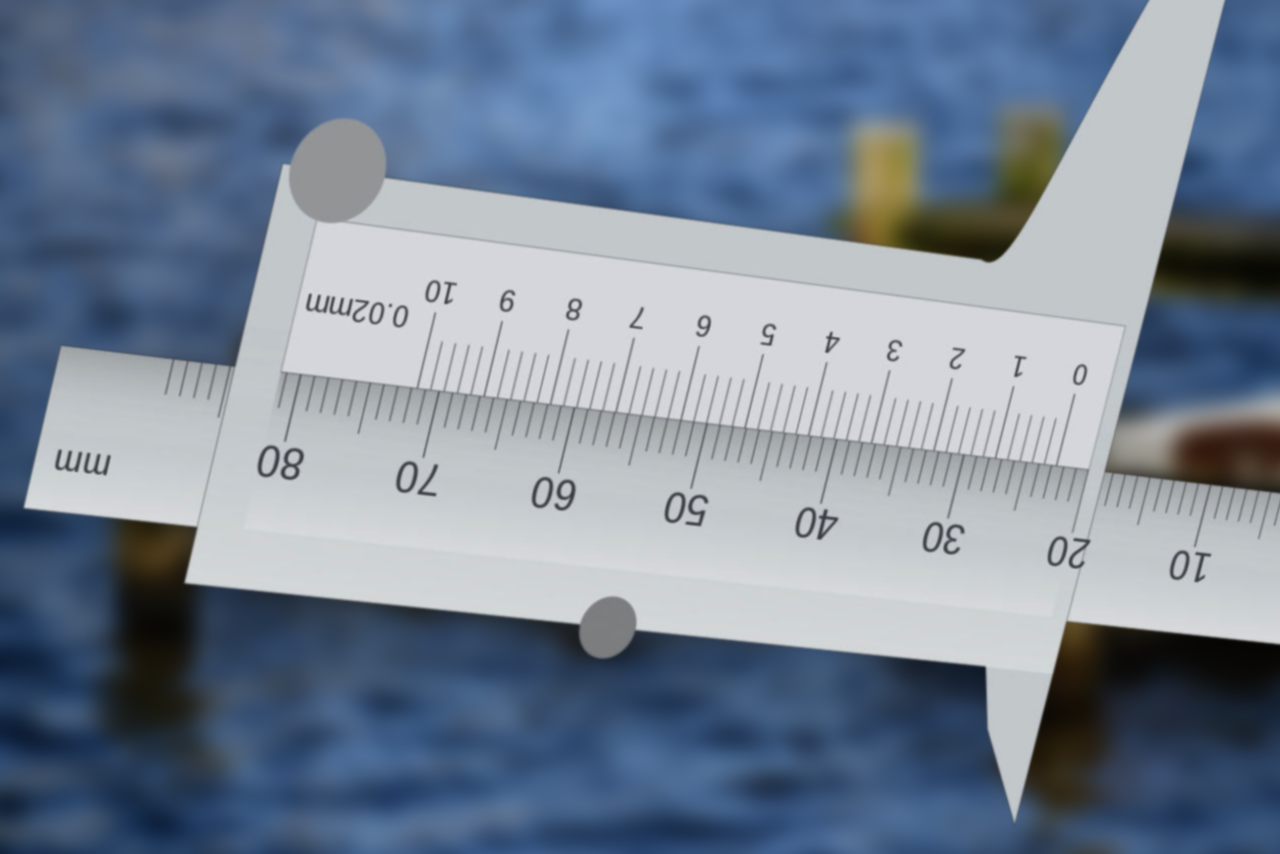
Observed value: mm 22.6
